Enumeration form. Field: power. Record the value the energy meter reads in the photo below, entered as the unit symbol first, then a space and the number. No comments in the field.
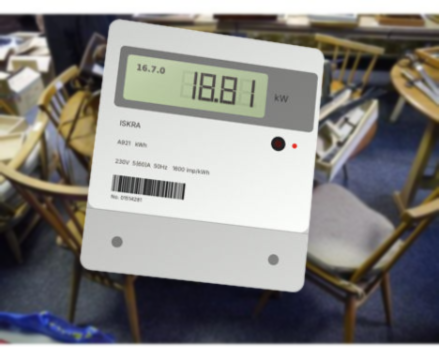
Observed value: kW 18.81
